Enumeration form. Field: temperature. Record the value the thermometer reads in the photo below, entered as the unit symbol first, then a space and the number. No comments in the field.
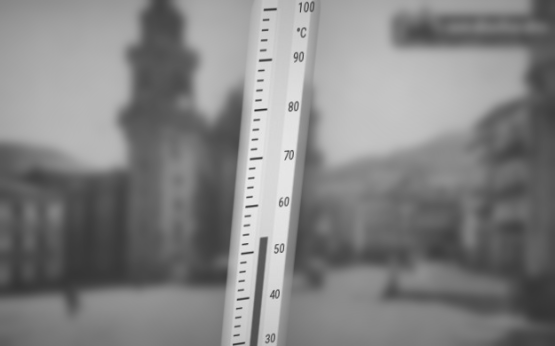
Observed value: °C 53
